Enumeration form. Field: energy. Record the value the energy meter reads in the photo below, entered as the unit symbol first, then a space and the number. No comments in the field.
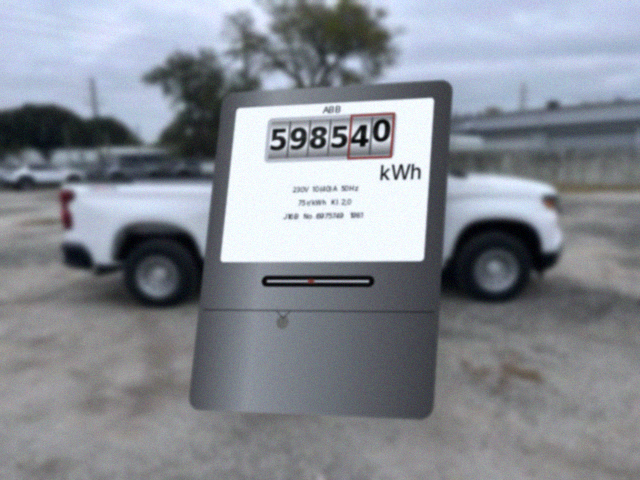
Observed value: kWh 5985.40
